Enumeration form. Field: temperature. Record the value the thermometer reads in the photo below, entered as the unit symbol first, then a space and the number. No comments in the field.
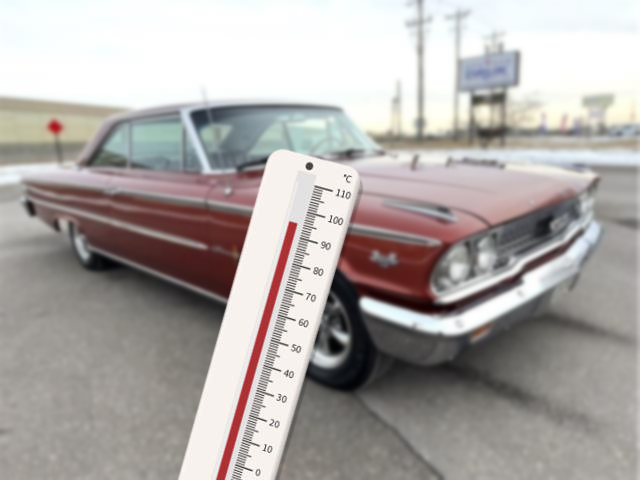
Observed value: °C 95
